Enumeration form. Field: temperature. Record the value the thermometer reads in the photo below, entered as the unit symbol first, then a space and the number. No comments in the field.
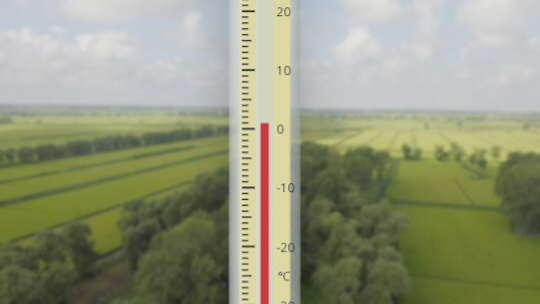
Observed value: °C 1
